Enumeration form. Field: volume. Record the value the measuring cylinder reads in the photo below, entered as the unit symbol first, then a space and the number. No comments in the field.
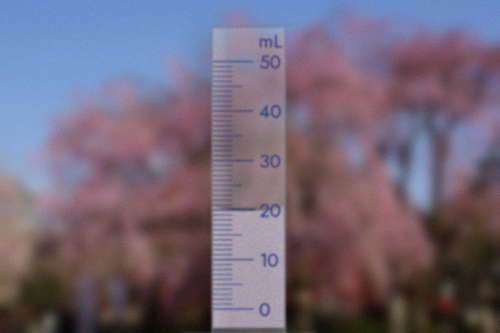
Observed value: mL 20
